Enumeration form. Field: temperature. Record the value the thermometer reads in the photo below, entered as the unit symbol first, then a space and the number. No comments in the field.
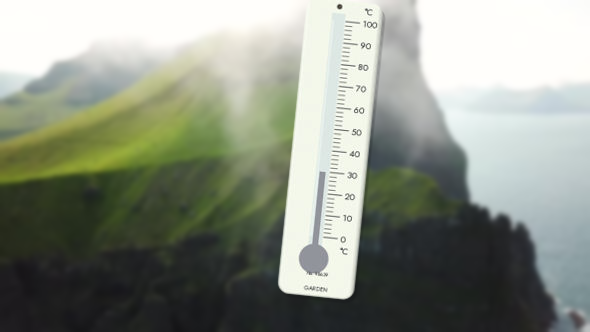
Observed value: °C 30
